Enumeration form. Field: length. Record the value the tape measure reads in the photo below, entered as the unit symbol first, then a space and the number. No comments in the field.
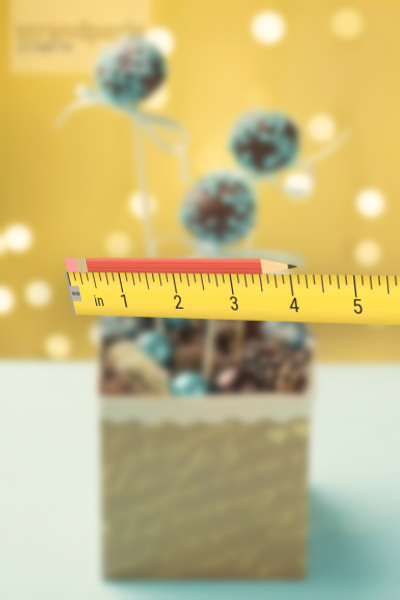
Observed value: in 4.125
